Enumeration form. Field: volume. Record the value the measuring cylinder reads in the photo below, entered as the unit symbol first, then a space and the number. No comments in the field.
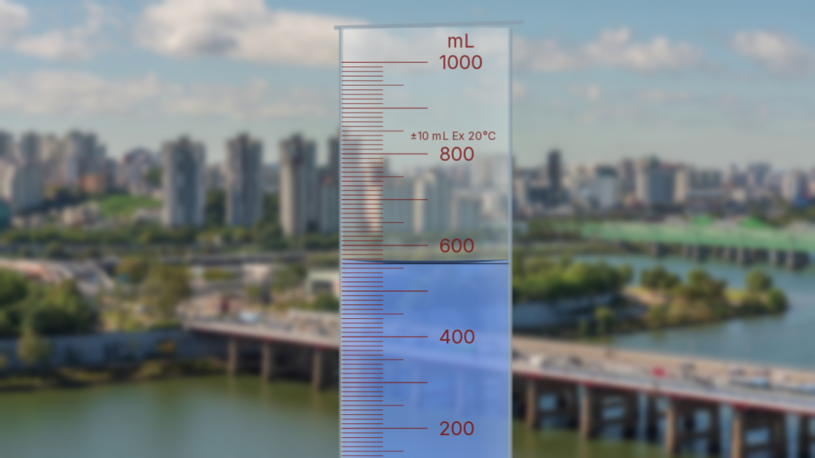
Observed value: mL 560
